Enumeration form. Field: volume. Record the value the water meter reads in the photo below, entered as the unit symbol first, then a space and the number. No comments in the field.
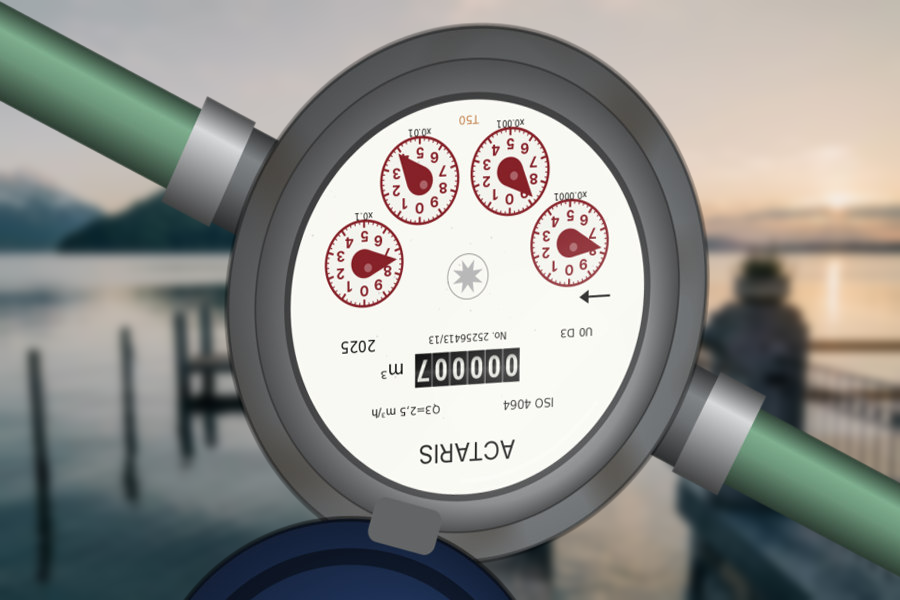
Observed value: m³ 7.7387
